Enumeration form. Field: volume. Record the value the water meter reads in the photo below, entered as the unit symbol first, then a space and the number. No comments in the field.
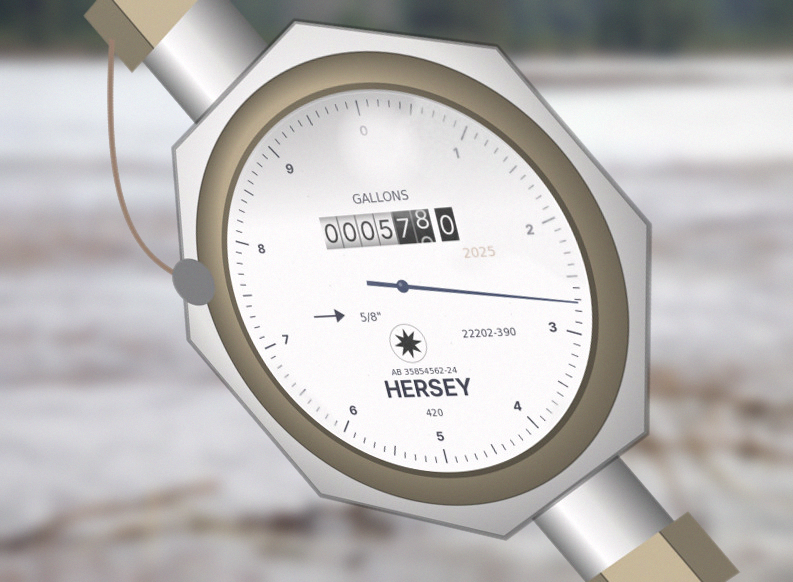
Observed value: gal 5782.7
